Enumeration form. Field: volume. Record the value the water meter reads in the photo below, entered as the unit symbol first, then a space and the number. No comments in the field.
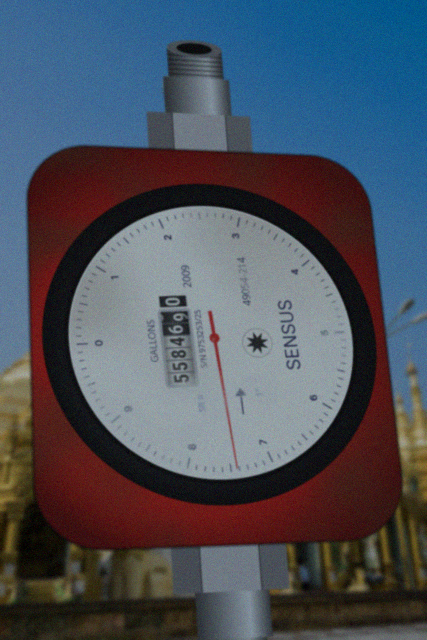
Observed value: gal 5584687.4
